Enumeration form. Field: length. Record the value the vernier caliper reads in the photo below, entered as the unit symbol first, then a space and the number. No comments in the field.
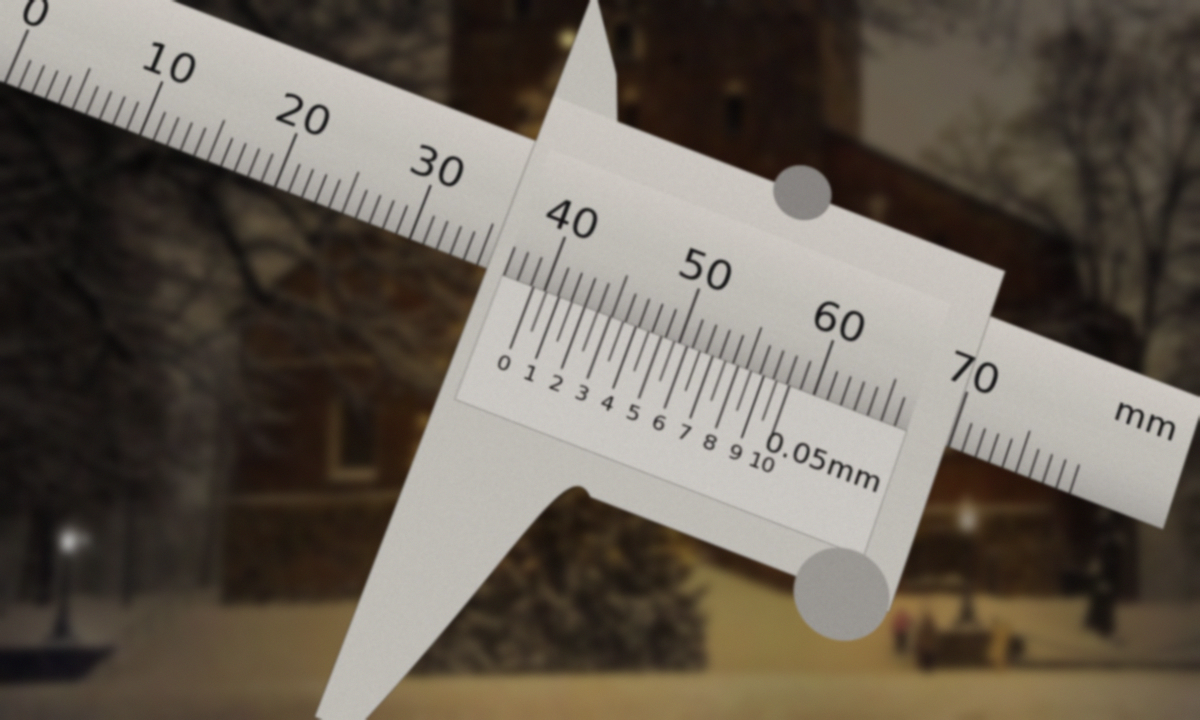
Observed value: mm 39.2
